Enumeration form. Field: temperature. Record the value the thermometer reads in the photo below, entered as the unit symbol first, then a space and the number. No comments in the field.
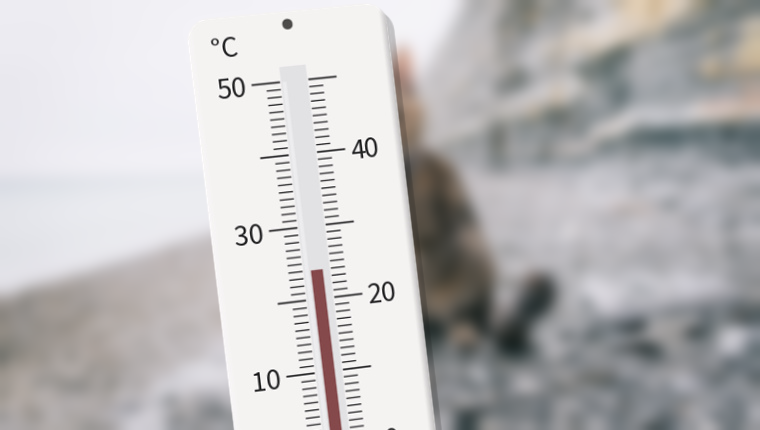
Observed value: °C 24
